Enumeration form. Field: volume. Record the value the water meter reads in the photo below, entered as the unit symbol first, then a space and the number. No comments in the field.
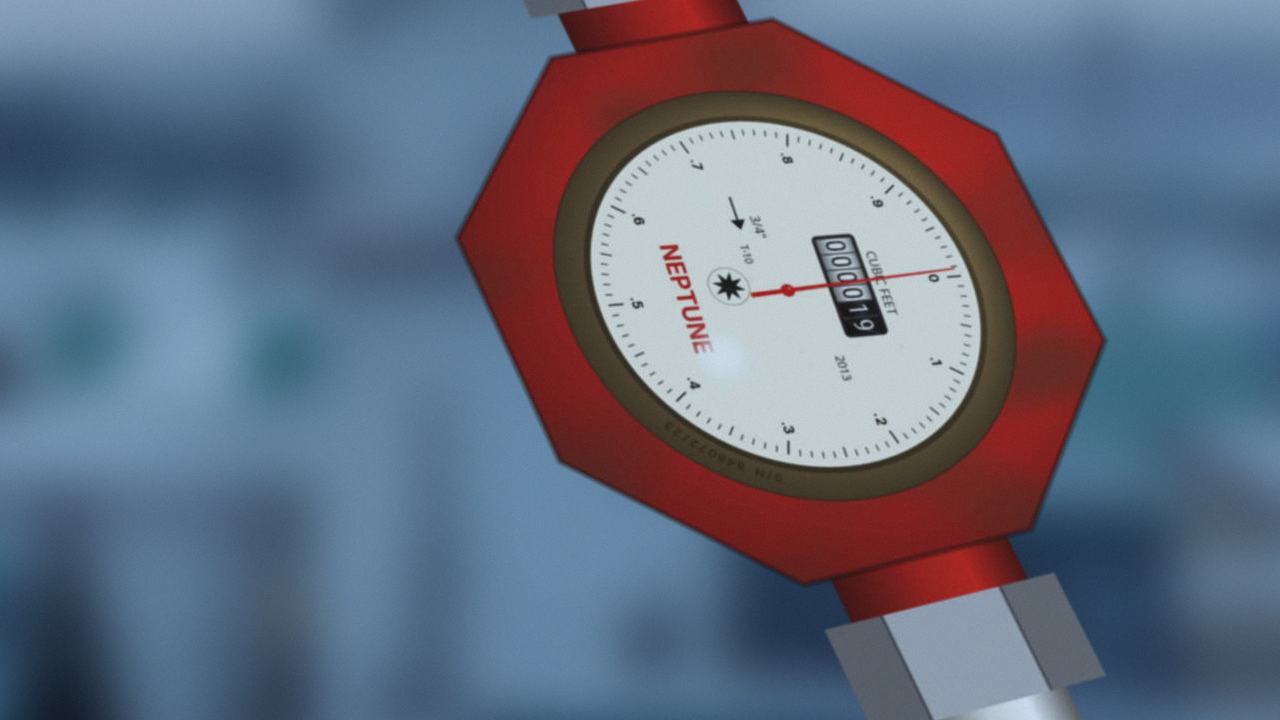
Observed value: ft³ 18.99
